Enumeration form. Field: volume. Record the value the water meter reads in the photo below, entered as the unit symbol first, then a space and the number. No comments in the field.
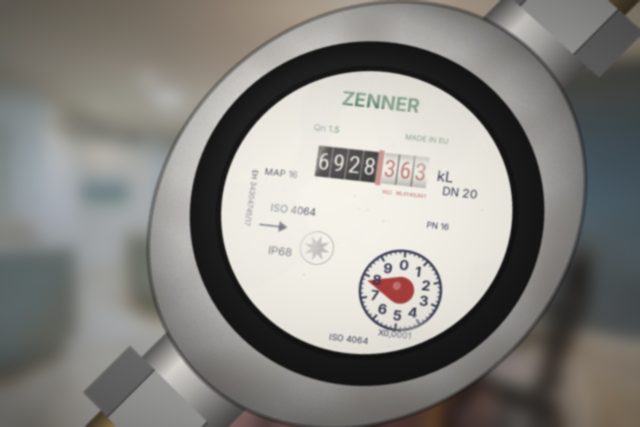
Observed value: kL 6928.3637
